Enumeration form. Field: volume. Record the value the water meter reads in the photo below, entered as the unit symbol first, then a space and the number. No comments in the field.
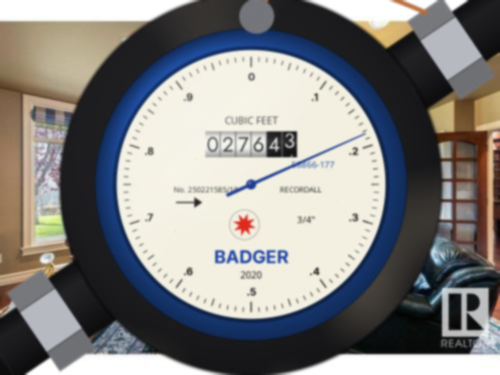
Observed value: ft³ 27643.18
